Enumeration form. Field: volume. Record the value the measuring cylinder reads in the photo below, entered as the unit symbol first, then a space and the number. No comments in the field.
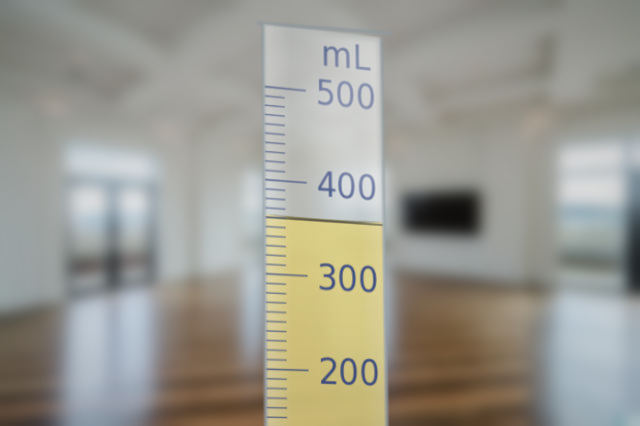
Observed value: mL 360
